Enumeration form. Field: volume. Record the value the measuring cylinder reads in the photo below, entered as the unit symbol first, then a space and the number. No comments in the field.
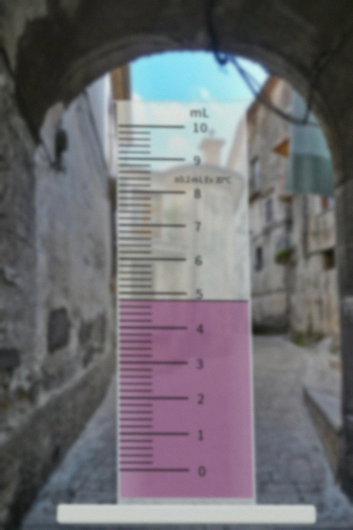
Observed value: mL 4.8
